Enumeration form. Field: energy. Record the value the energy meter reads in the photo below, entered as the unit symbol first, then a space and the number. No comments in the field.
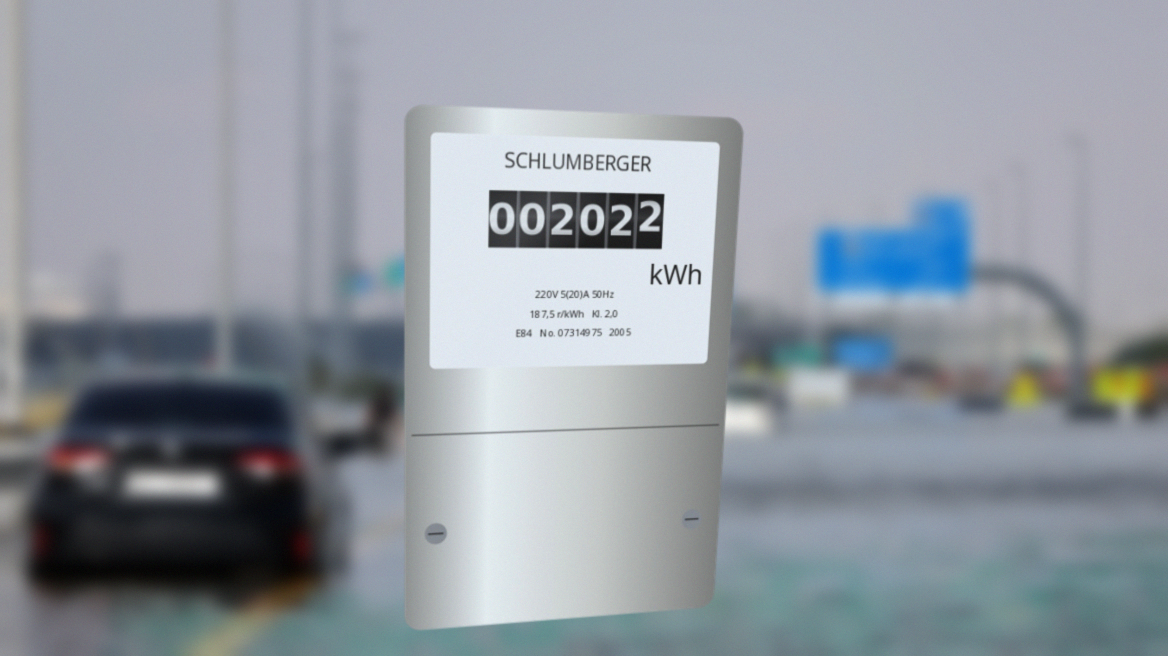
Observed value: kWh 2022
